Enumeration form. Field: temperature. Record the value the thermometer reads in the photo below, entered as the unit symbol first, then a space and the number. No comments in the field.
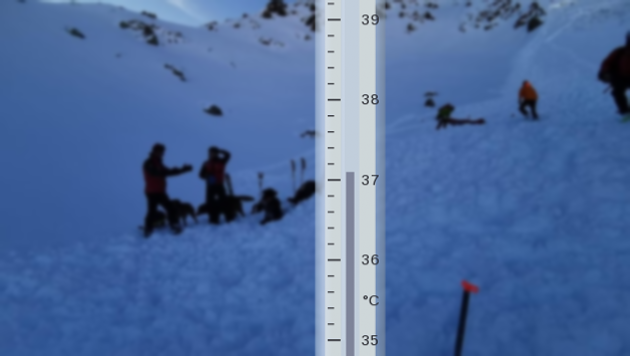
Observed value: °C 37.1
